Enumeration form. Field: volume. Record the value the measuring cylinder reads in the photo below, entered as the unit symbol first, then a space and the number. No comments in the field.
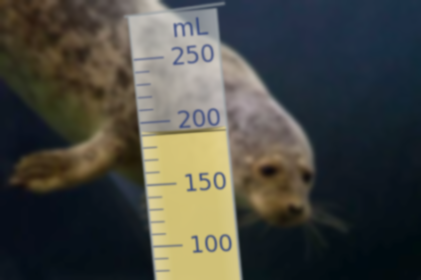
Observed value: mL 190
